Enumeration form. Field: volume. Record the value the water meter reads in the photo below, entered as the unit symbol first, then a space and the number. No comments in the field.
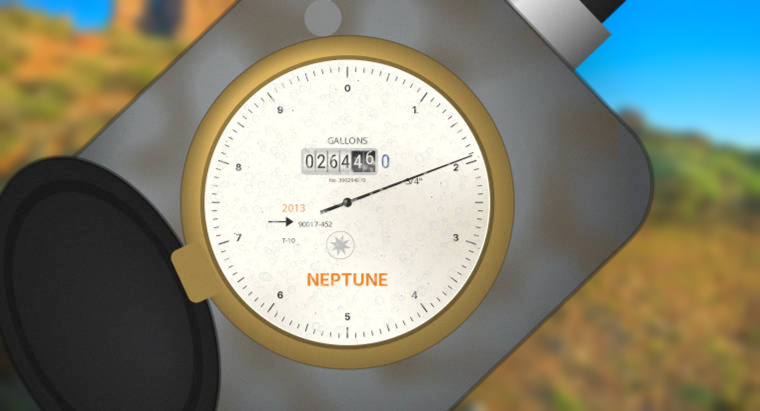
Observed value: gal 264461.9
